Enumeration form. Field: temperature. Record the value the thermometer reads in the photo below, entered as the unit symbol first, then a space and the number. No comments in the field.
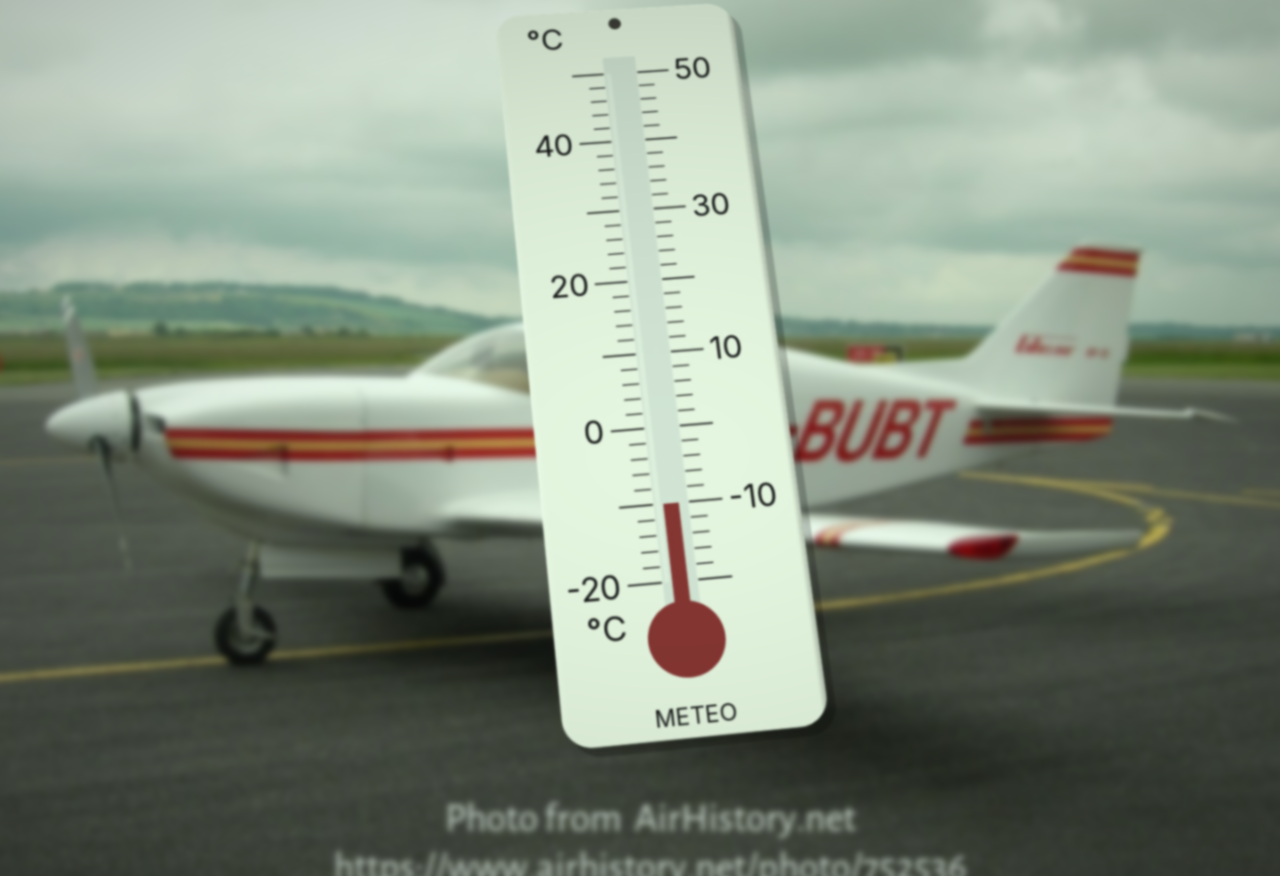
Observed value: °C -10
